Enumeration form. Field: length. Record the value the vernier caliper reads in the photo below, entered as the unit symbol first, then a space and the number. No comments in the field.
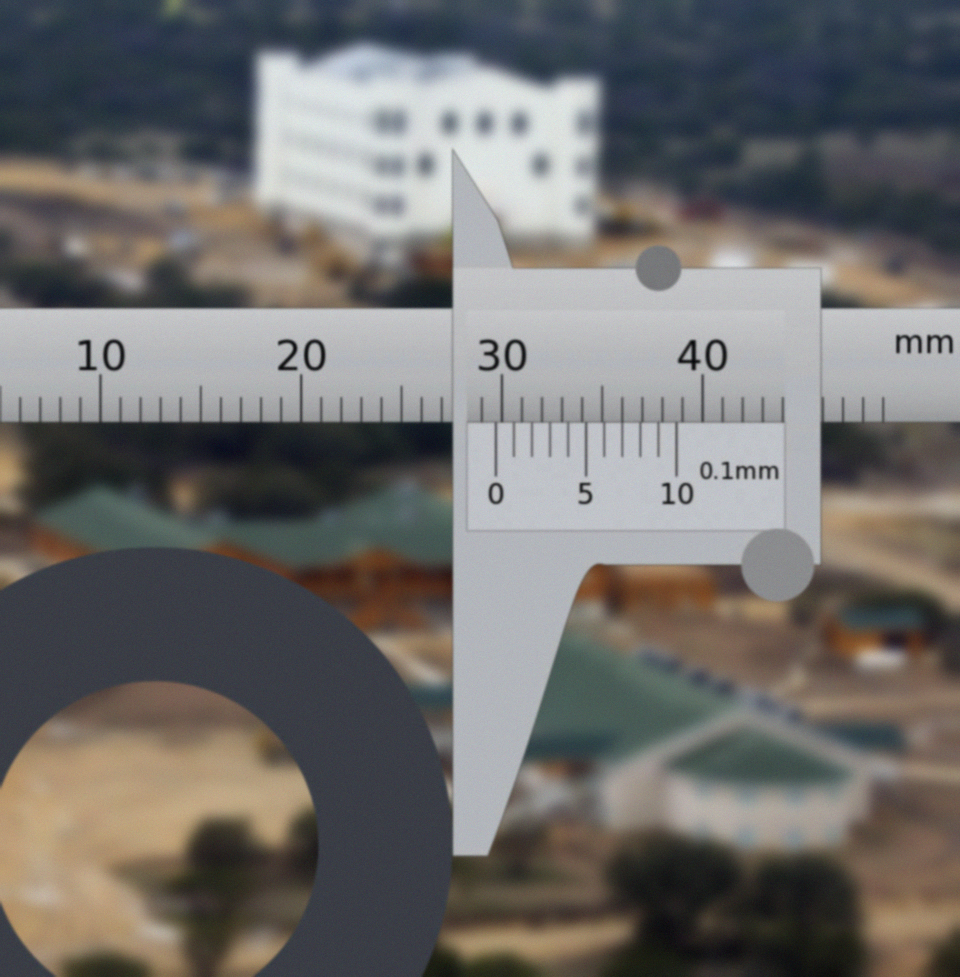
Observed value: mm 29.7
